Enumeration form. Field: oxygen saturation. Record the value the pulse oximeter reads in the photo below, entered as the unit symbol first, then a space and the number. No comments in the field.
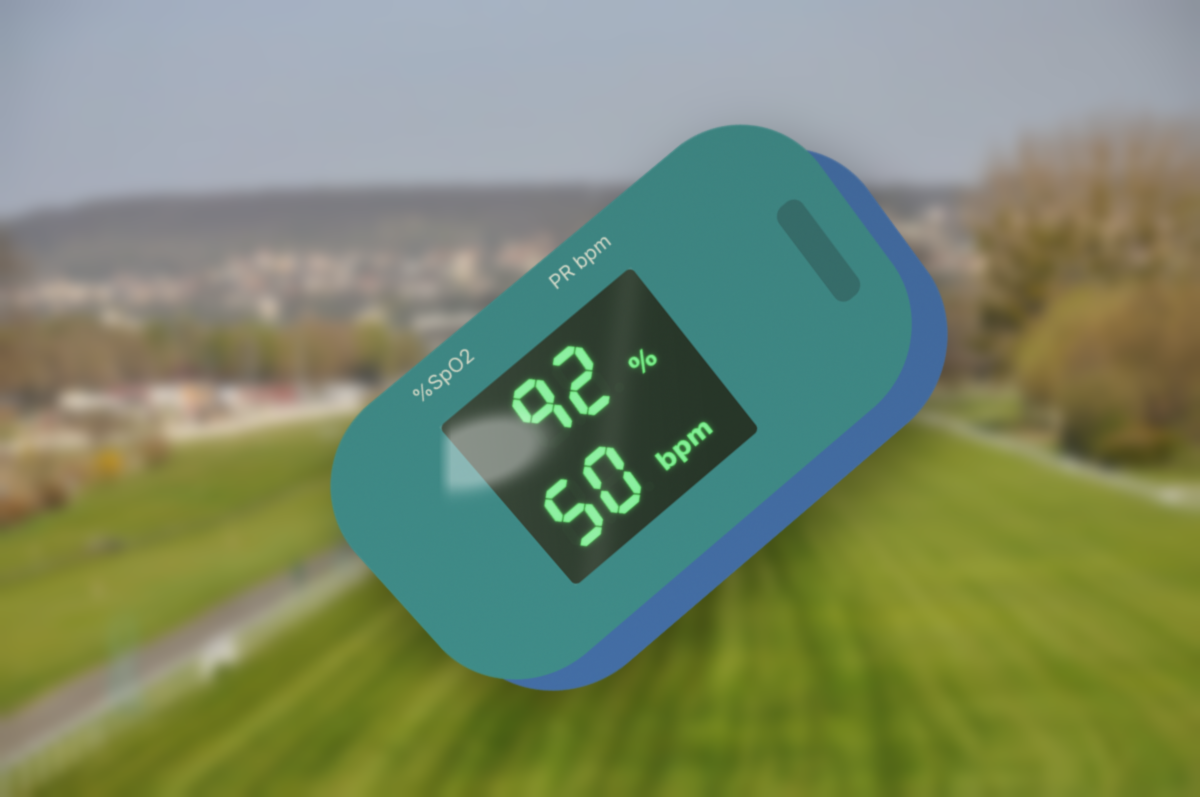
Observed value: % 92
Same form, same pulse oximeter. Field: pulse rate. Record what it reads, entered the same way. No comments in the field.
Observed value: bpm 50
